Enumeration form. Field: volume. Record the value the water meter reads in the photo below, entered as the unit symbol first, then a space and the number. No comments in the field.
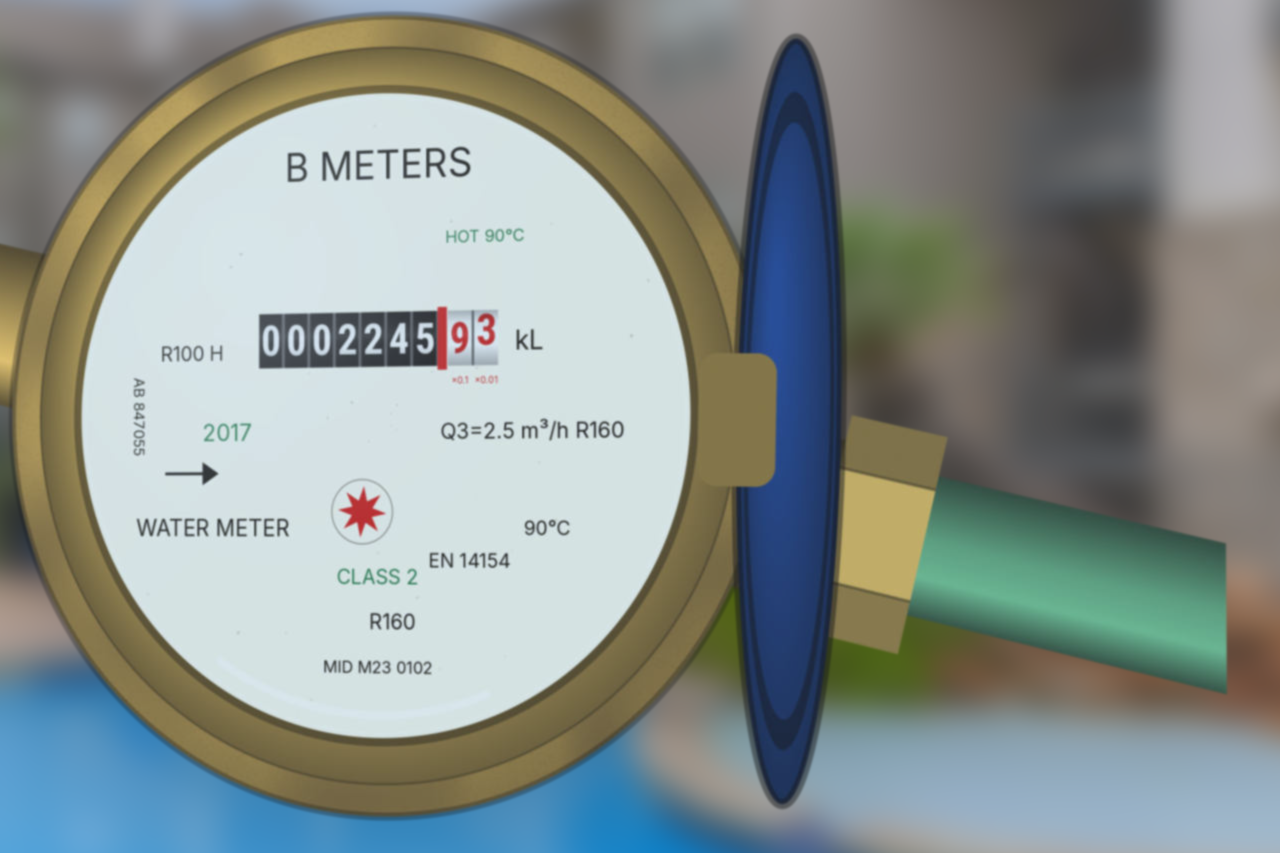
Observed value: kL 2245.93
